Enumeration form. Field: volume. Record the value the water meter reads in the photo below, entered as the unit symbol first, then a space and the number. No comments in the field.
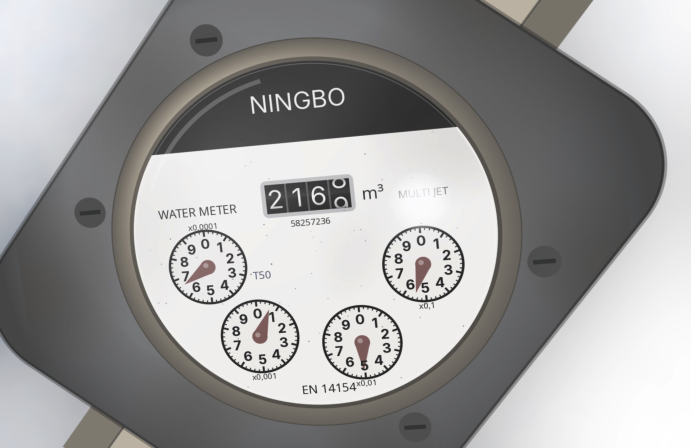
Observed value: m³ 2168.5506
